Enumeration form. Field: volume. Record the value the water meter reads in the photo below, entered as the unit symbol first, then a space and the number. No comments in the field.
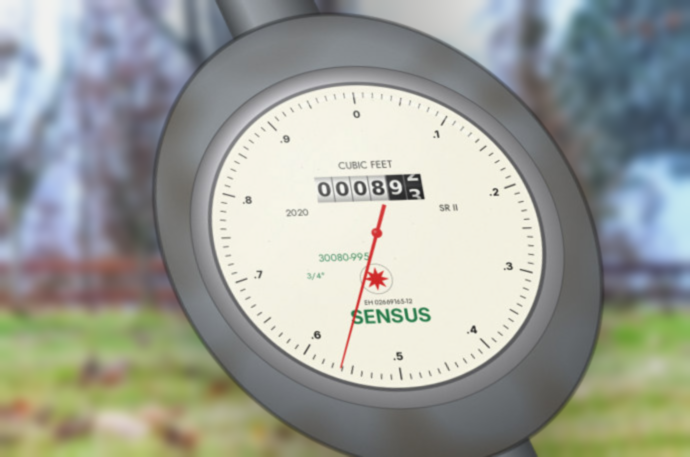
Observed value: ft³ 892.56
